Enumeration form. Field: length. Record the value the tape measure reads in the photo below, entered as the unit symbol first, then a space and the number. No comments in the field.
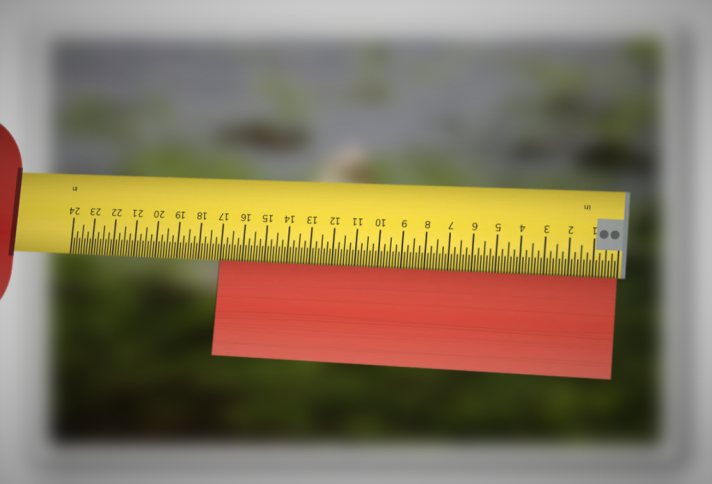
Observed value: in 17
